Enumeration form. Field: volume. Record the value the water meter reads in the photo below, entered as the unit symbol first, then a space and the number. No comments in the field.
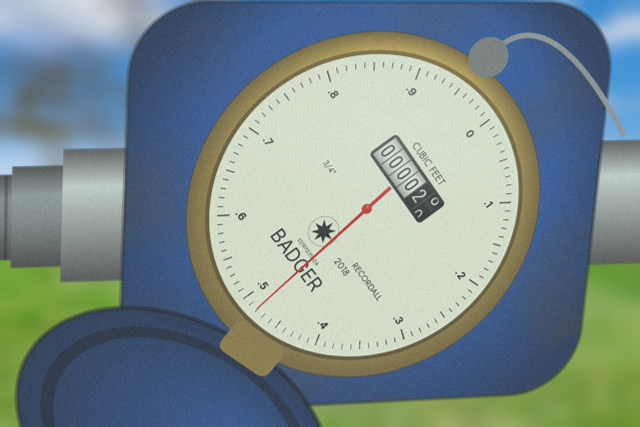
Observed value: ft³ 28.48
